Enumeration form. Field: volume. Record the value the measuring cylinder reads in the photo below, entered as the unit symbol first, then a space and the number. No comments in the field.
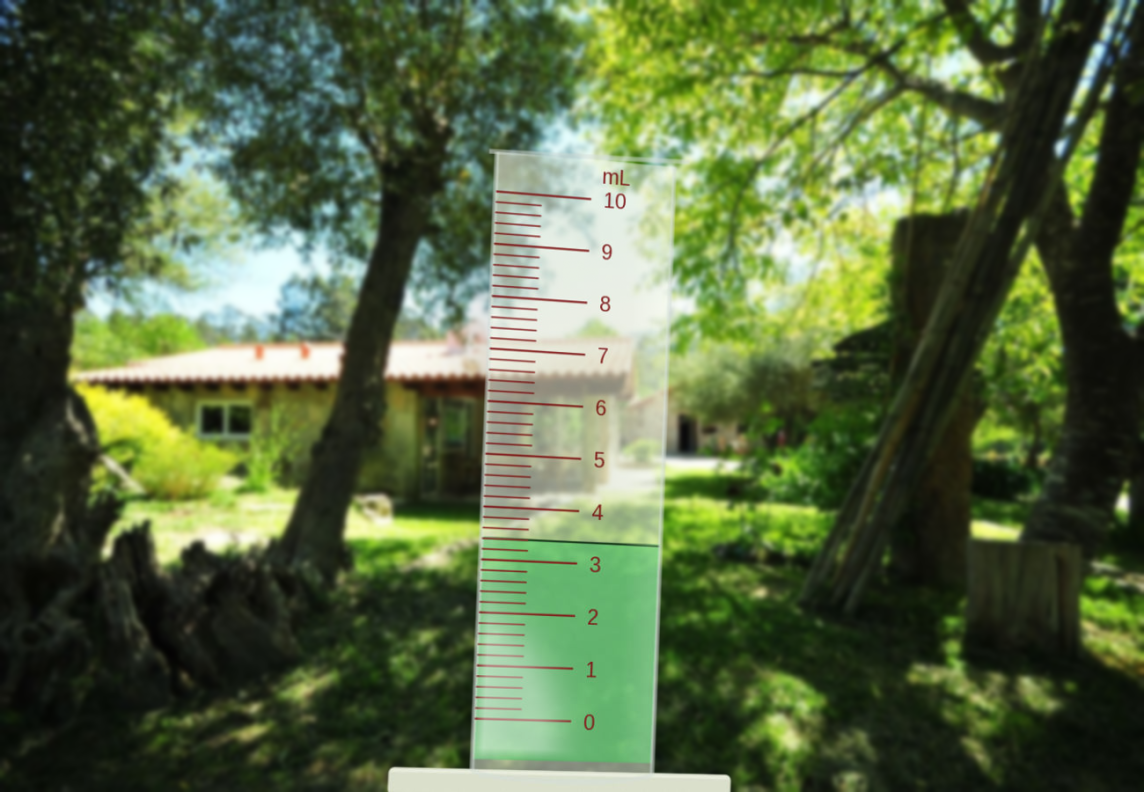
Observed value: mL 3.4
